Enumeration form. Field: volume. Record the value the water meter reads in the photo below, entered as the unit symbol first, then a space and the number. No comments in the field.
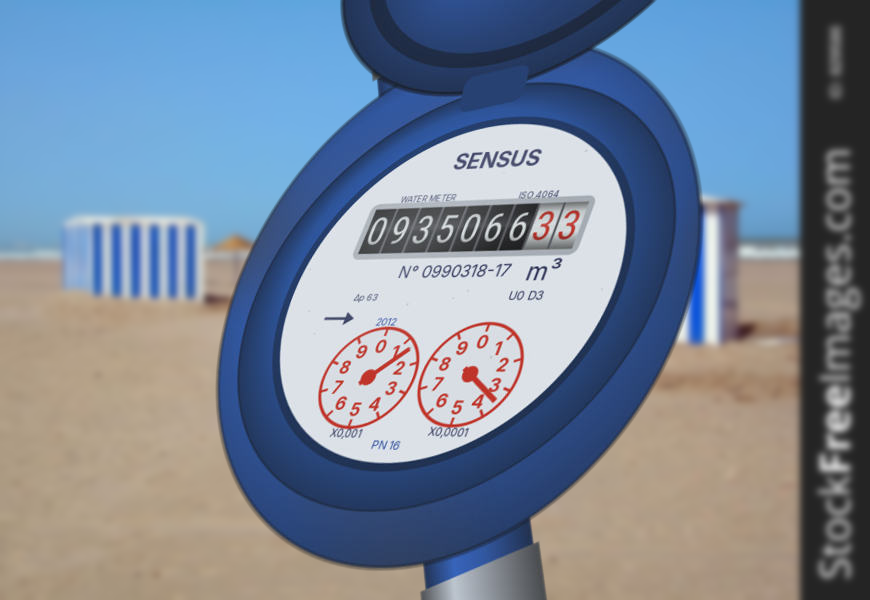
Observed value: m³ 935066.3313
